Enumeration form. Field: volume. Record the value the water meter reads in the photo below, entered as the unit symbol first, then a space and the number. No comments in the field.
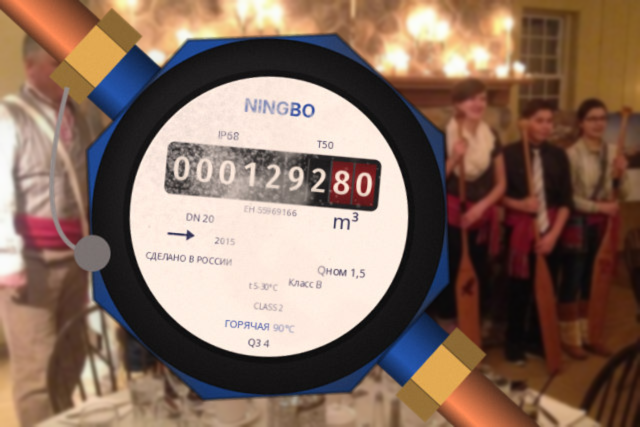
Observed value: m³ 1292.80
